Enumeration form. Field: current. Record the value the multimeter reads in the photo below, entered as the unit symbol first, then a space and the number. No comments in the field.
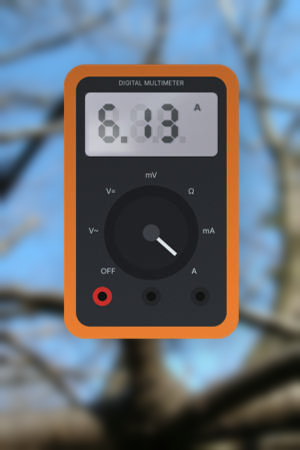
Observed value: A 6.13
